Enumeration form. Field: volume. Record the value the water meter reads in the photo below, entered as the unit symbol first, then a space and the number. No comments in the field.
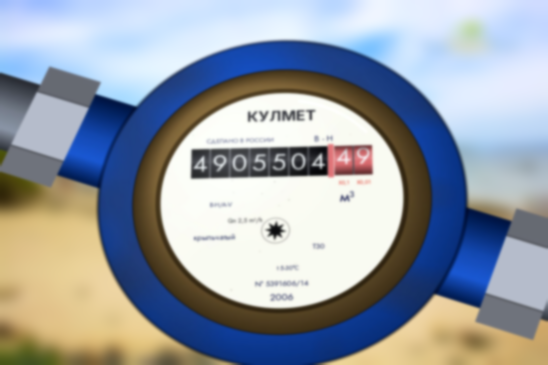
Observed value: m³ 4905504.49
